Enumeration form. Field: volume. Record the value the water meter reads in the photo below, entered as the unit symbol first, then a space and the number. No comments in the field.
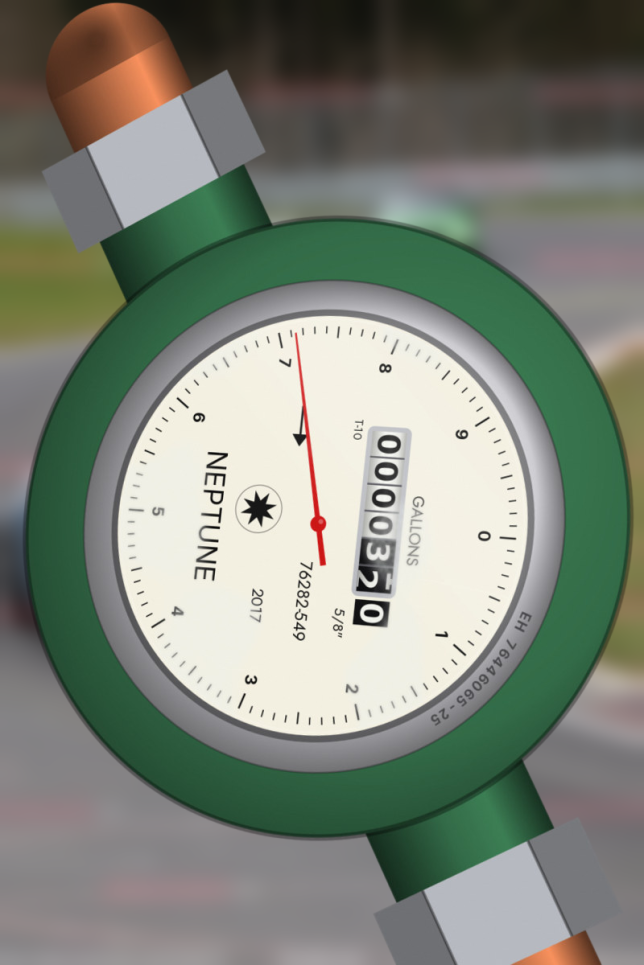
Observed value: gal 317.1
